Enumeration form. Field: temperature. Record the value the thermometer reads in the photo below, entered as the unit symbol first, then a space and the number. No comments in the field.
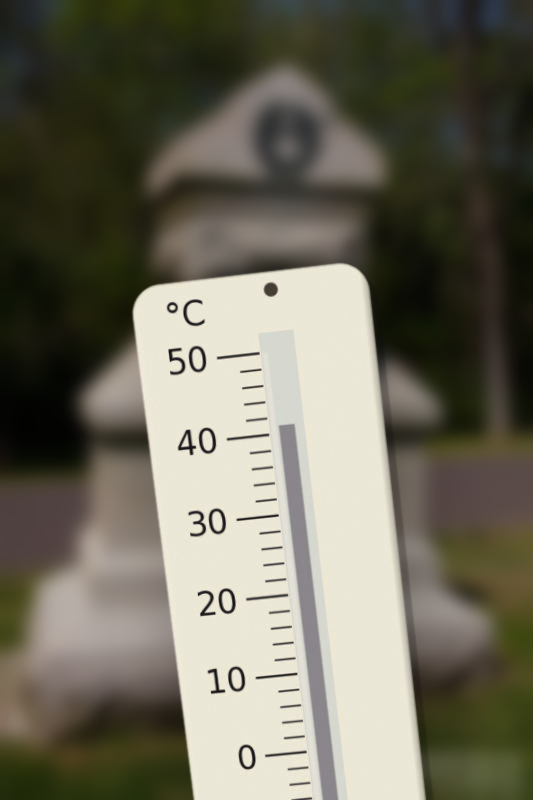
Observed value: °C 41
